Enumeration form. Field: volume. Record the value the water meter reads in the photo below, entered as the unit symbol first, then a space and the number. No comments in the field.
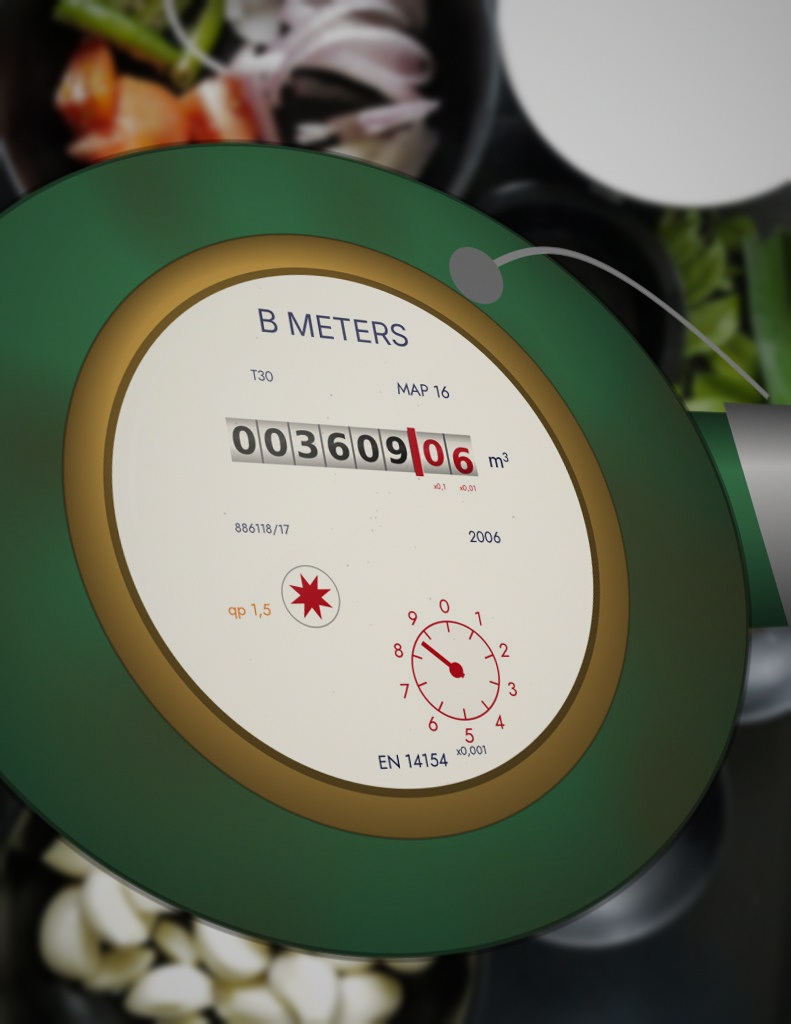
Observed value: m³ 3609.058
